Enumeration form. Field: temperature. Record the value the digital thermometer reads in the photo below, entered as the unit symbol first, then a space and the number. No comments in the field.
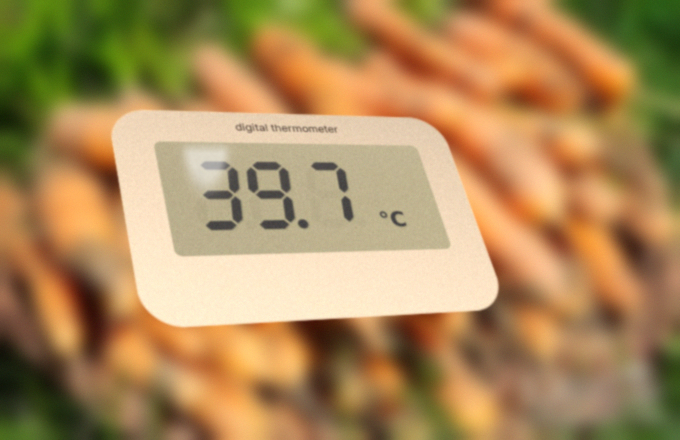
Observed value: °C 39.7
